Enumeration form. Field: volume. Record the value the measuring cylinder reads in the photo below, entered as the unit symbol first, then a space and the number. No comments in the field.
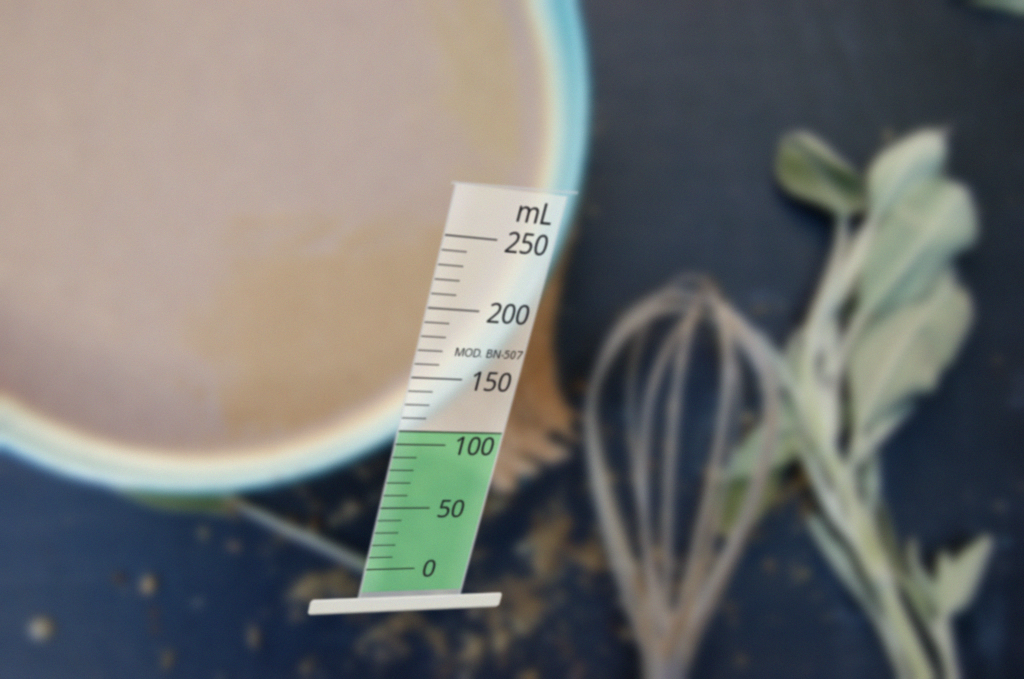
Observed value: mL 110
